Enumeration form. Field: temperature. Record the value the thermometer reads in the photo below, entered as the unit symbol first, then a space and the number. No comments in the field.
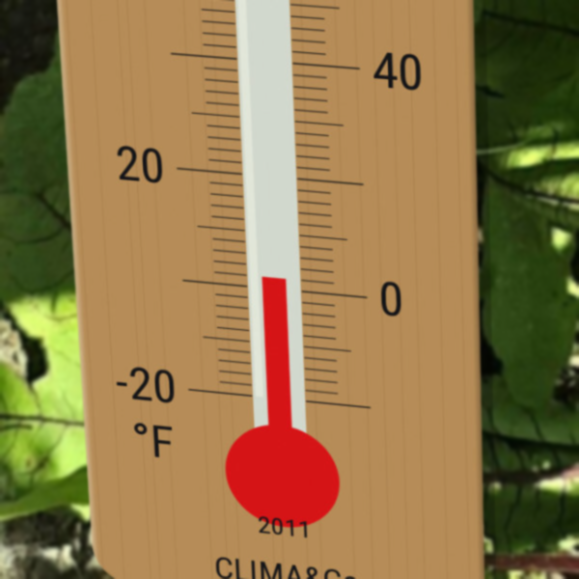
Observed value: °F 2
